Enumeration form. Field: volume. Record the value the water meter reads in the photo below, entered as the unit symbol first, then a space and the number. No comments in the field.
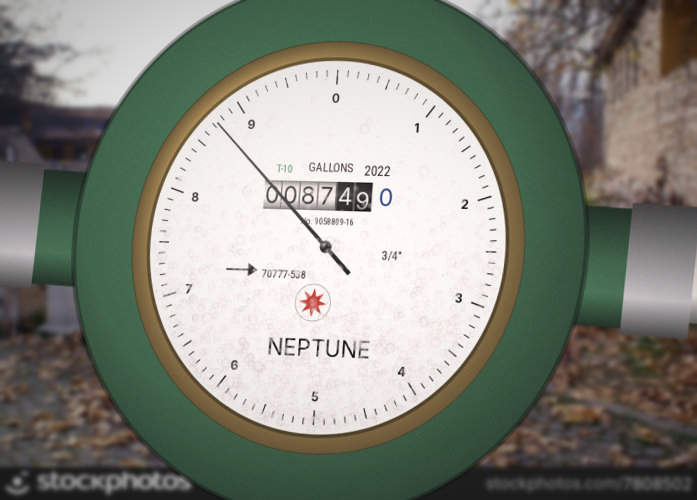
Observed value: gal 87488.7
